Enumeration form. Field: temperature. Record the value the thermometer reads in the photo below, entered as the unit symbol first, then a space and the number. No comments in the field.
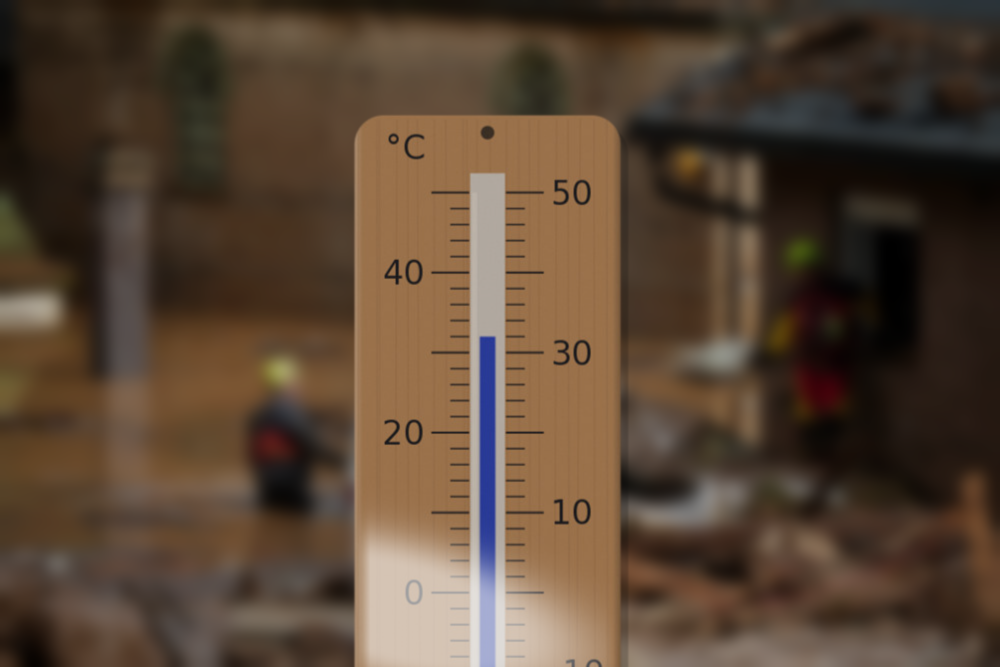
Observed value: °C 32
